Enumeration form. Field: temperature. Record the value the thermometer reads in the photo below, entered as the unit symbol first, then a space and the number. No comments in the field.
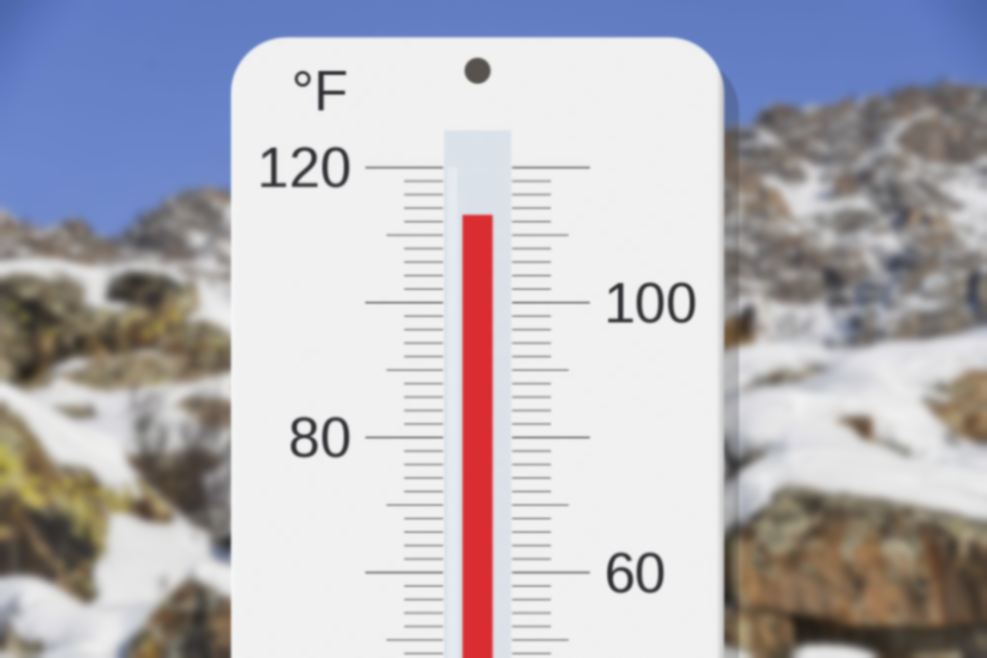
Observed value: °F 113
